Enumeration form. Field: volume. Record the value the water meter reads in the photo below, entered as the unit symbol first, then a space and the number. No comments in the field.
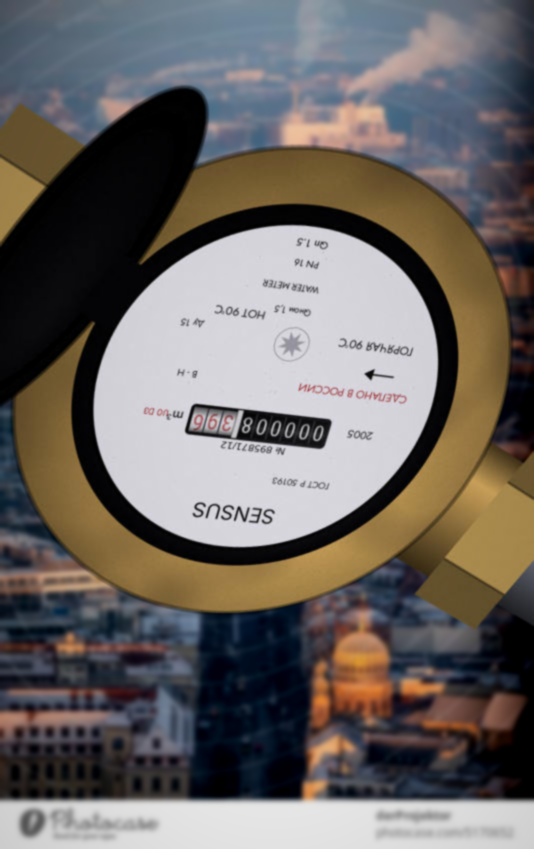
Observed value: m³ 8.396
